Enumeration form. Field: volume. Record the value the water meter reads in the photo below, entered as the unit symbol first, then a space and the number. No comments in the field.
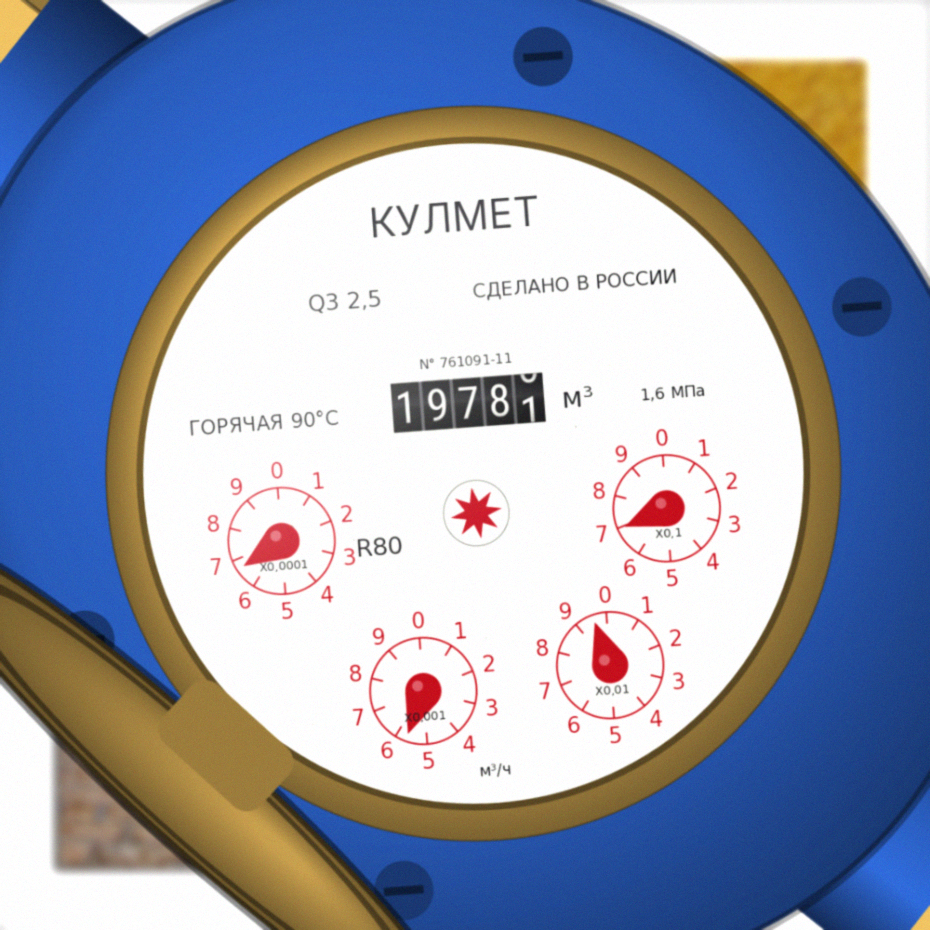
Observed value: m³ 19780.6956
